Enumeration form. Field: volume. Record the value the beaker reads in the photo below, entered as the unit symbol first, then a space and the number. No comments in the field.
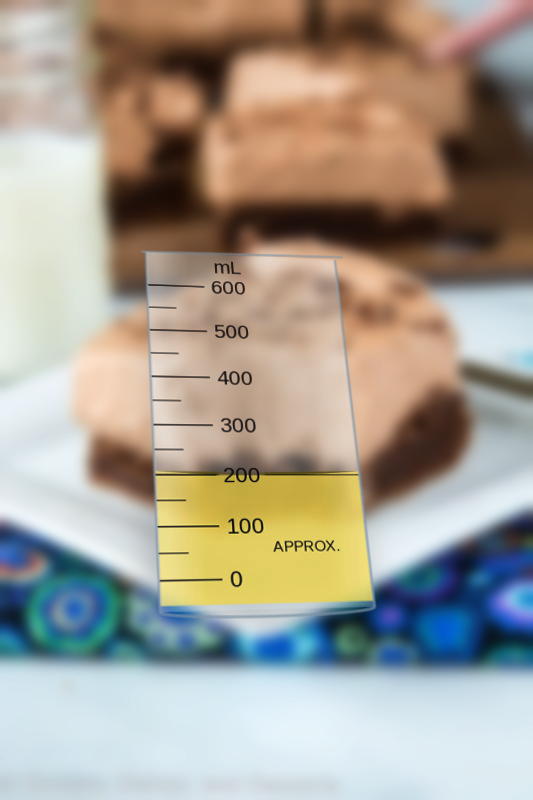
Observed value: mL 200
